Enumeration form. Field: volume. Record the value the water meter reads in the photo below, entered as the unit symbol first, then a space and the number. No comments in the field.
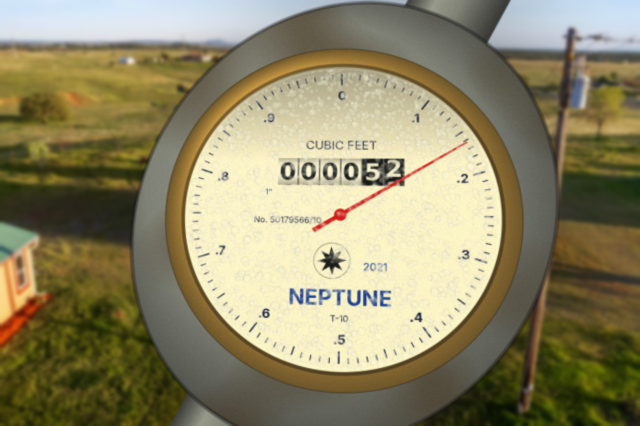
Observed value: ft³ 52.16
